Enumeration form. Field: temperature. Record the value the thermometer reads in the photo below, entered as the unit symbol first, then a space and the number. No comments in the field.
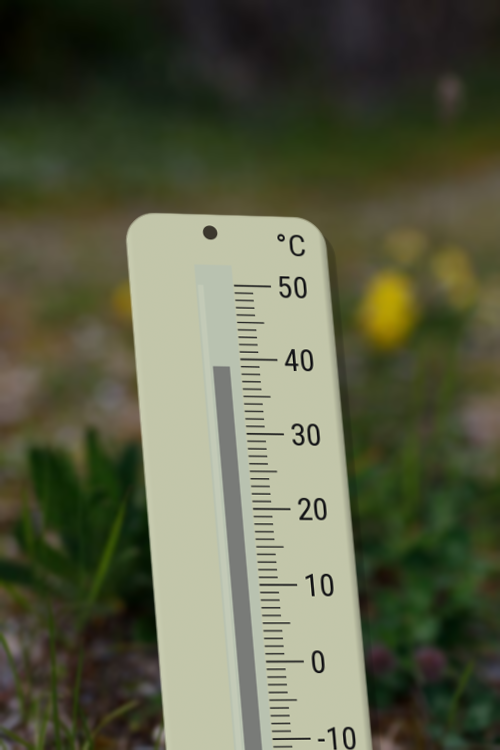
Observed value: °C 39
